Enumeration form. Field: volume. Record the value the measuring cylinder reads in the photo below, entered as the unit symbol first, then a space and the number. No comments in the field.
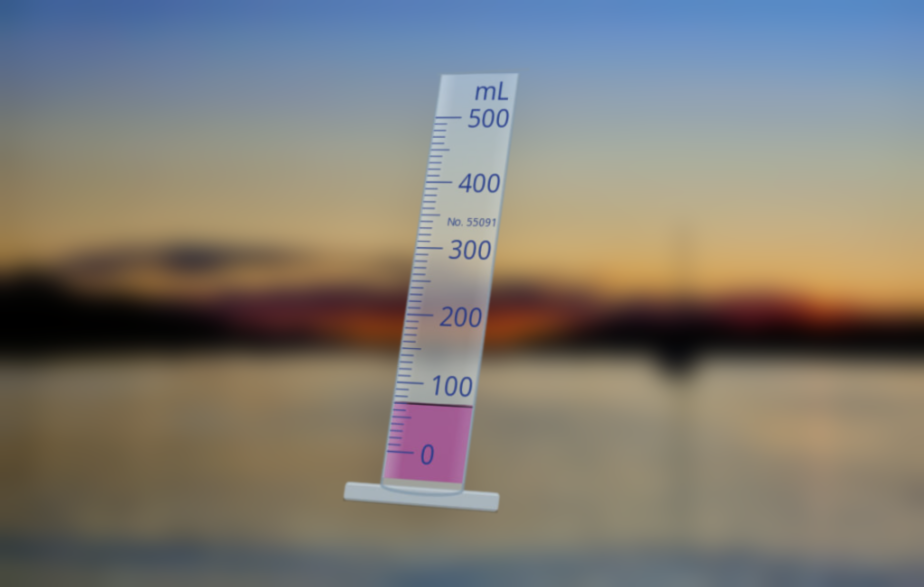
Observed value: mL 70
